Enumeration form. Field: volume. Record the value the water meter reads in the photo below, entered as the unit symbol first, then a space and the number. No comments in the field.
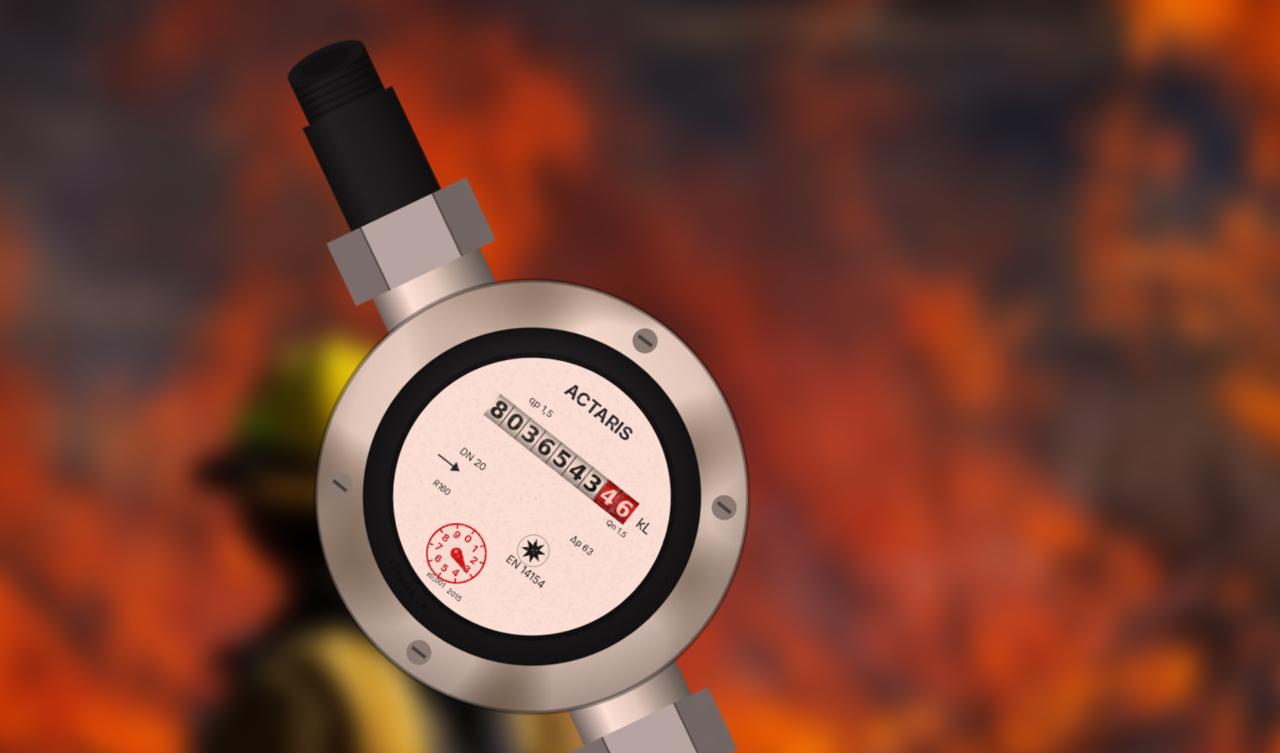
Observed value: kL 8036543.463
